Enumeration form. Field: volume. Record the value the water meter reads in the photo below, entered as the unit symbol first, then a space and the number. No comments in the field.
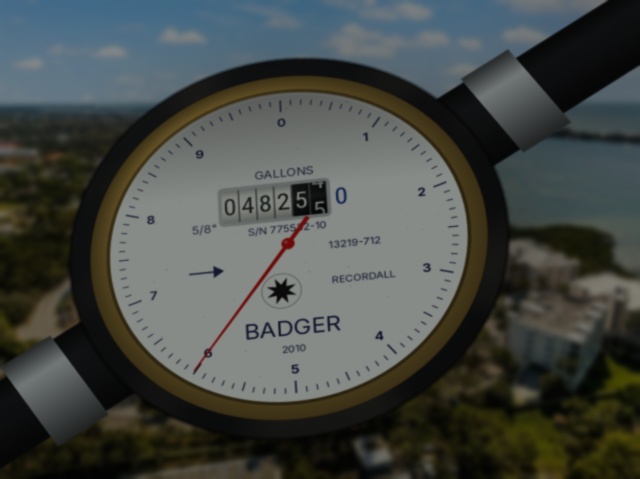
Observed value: gal 482546.0
